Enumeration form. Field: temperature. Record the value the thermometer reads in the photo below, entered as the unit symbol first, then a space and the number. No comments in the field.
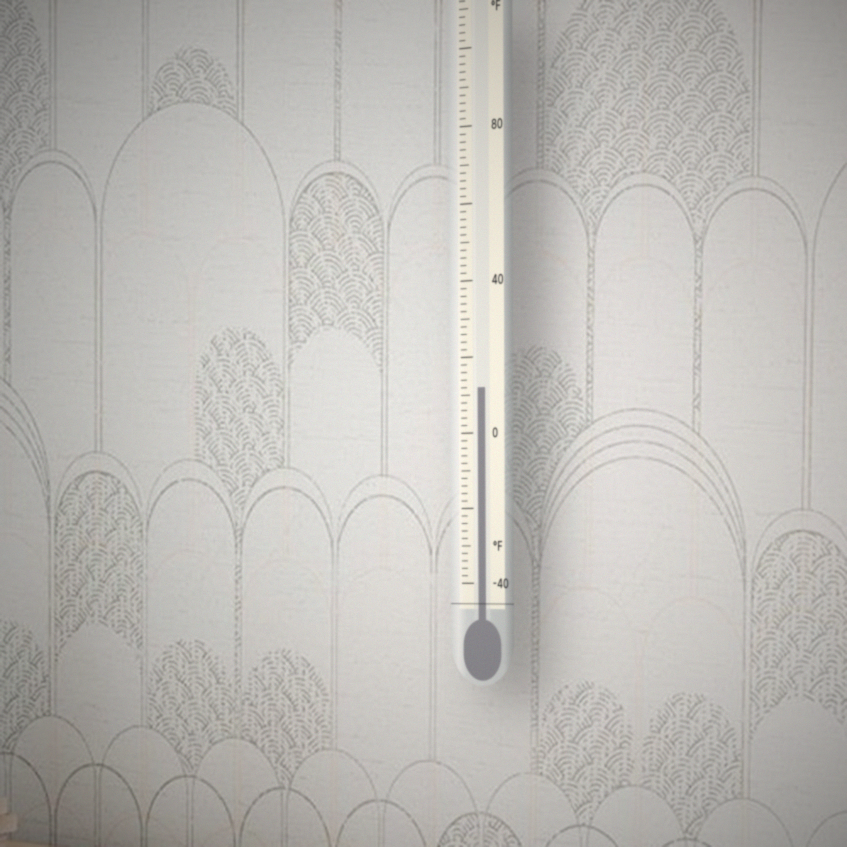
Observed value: °F 12
